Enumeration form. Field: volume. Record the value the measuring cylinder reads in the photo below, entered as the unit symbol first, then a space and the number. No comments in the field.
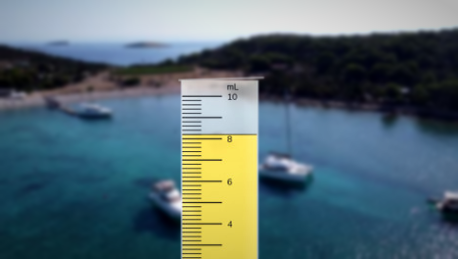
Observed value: mL 8.2
